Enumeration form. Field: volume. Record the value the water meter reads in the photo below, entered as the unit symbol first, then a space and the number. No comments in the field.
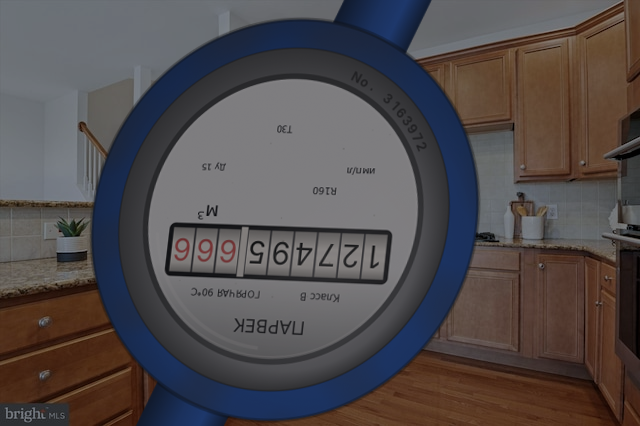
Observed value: m³ 127495.666
